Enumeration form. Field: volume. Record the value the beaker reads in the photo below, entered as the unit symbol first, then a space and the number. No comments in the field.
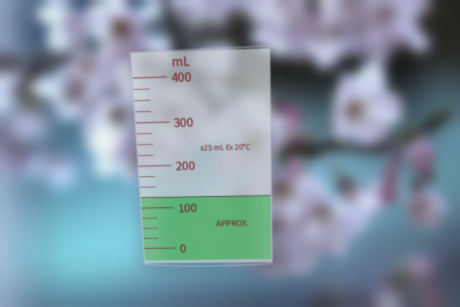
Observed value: mL 125
